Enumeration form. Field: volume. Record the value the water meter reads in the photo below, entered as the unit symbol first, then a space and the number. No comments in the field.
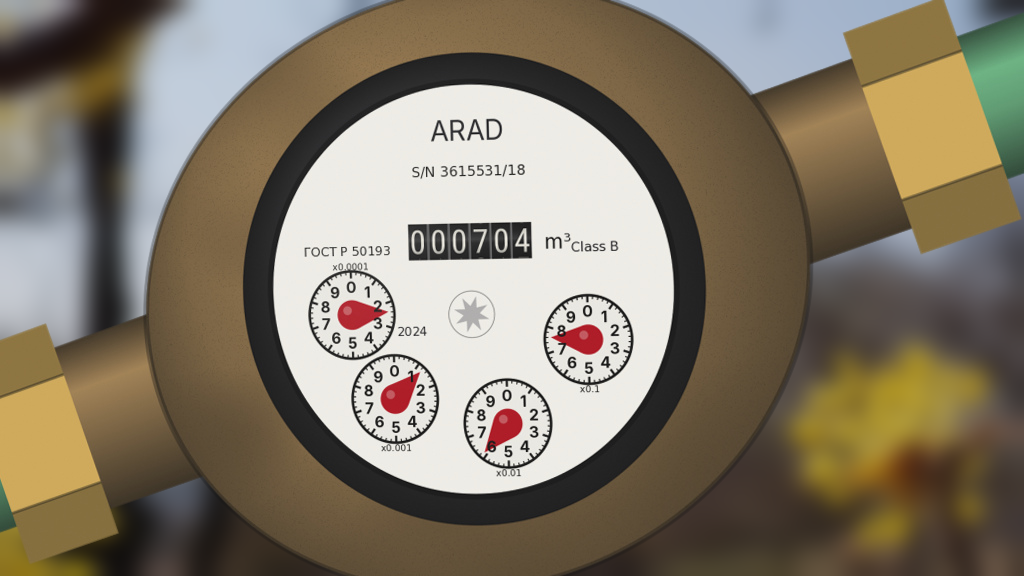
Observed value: m³ 704.7612
